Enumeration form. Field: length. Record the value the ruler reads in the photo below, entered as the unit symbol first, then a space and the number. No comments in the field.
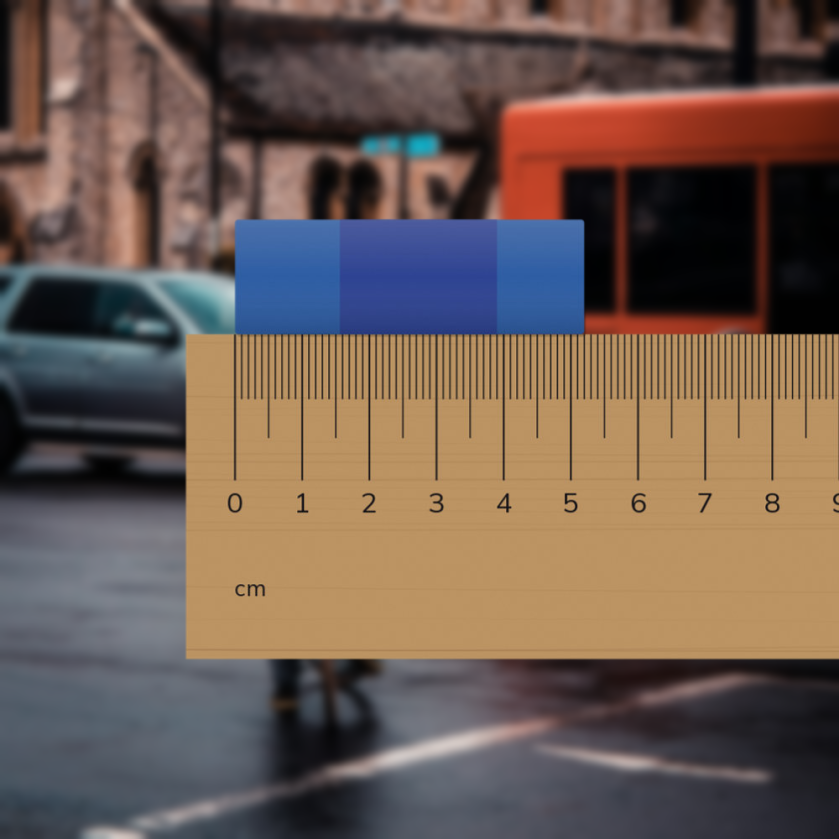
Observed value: cm 5.2
